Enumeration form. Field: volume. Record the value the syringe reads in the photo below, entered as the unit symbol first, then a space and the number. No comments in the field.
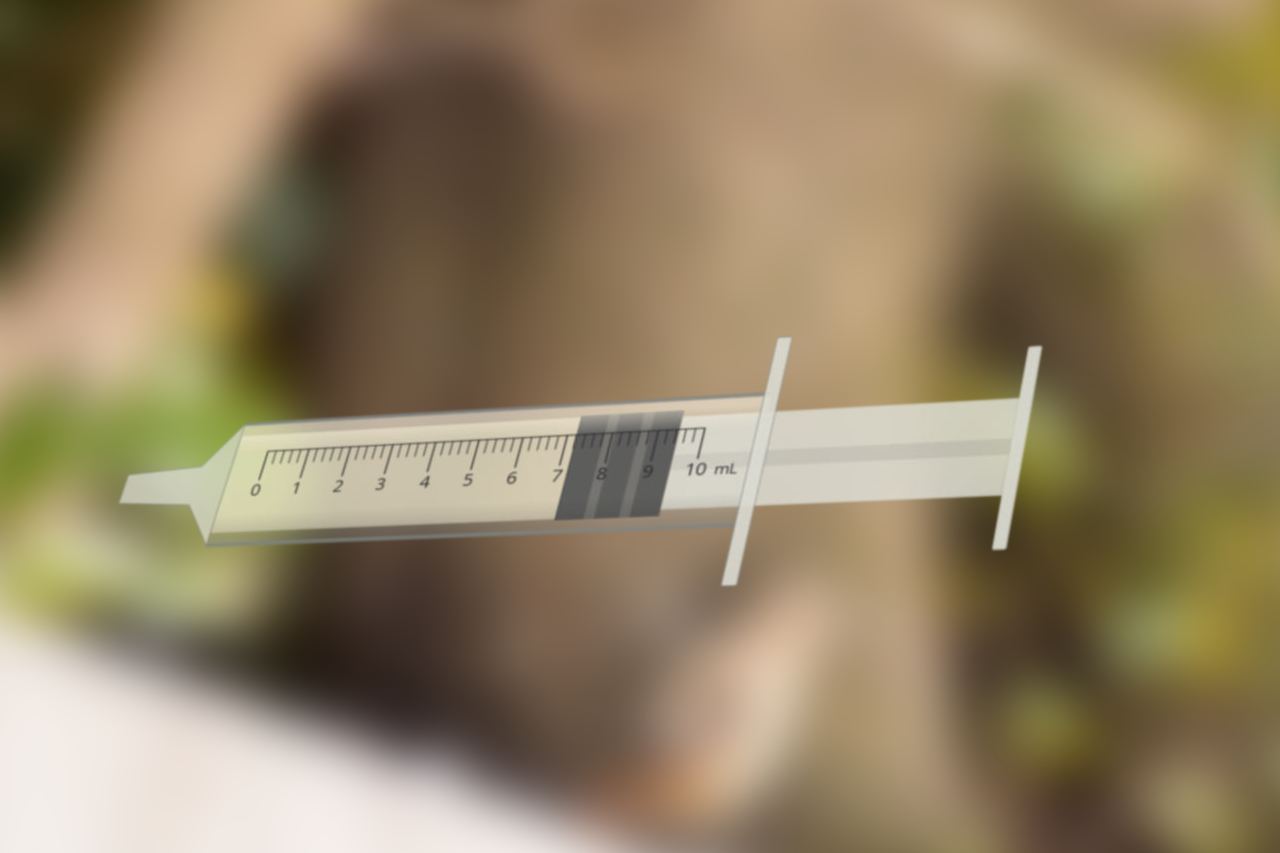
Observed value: mL 7.2
